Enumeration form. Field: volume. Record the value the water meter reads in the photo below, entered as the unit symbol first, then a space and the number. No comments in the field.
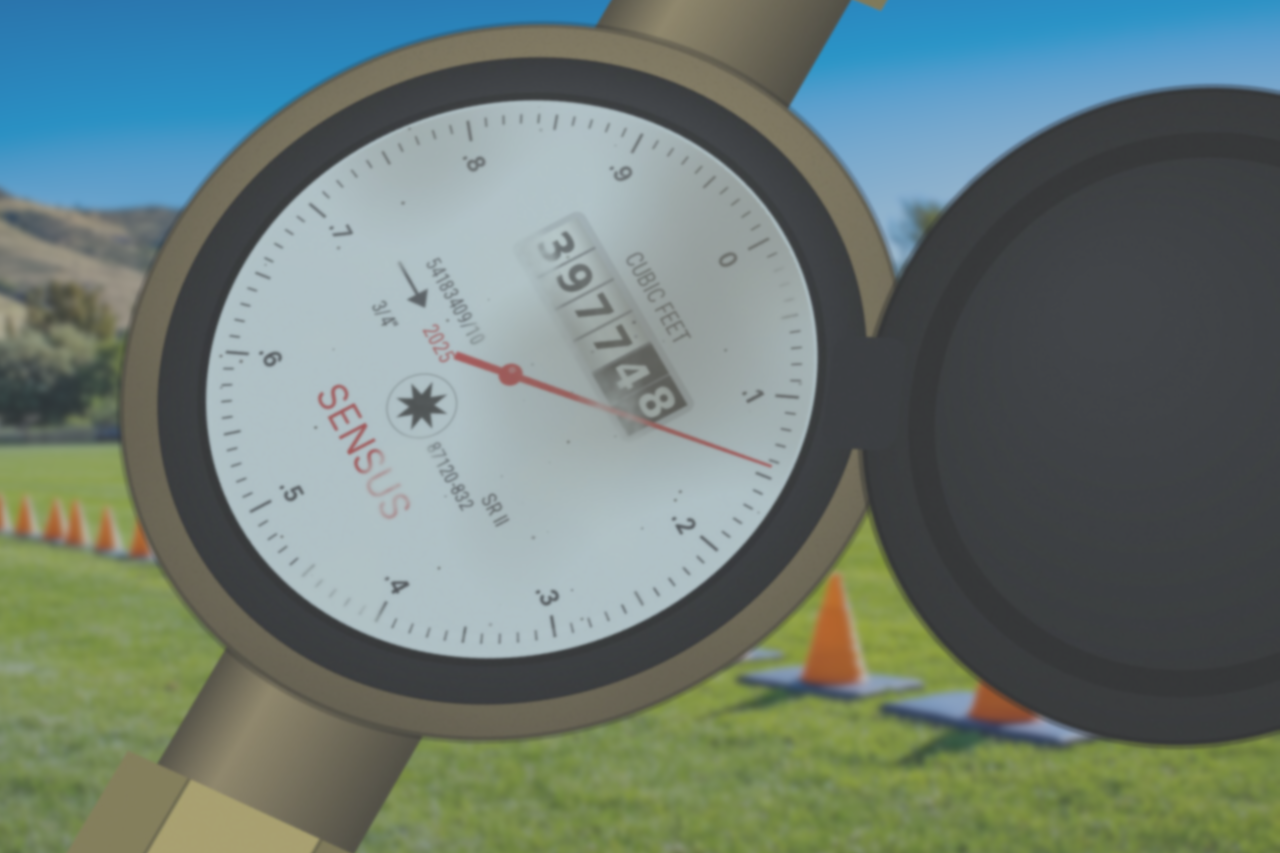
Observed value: ft³ 397748.14
